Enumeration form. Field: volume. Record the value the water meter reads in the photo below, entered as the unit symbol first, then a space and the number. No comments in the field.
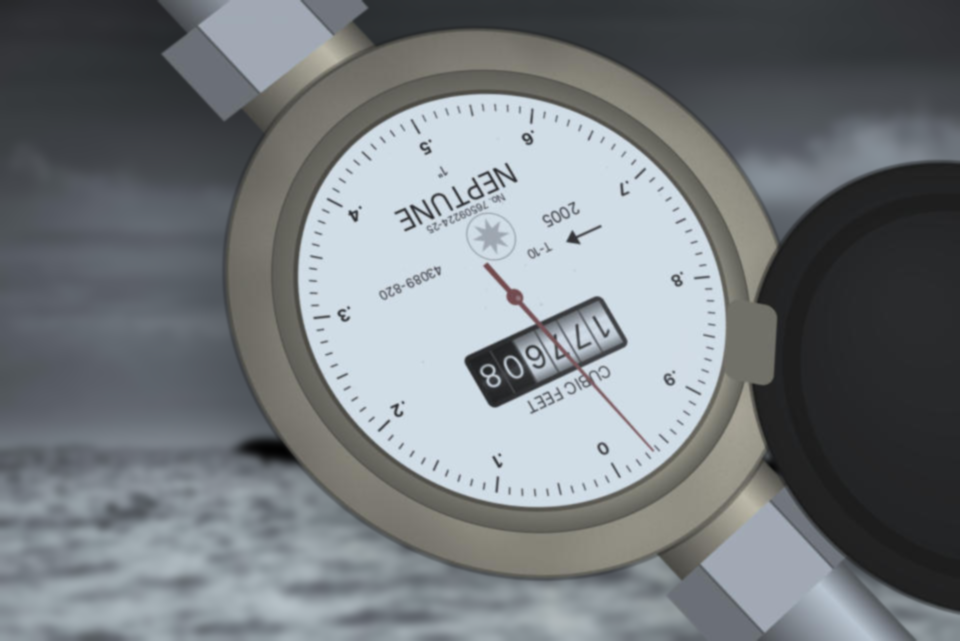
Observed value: ft³ 177607.96
